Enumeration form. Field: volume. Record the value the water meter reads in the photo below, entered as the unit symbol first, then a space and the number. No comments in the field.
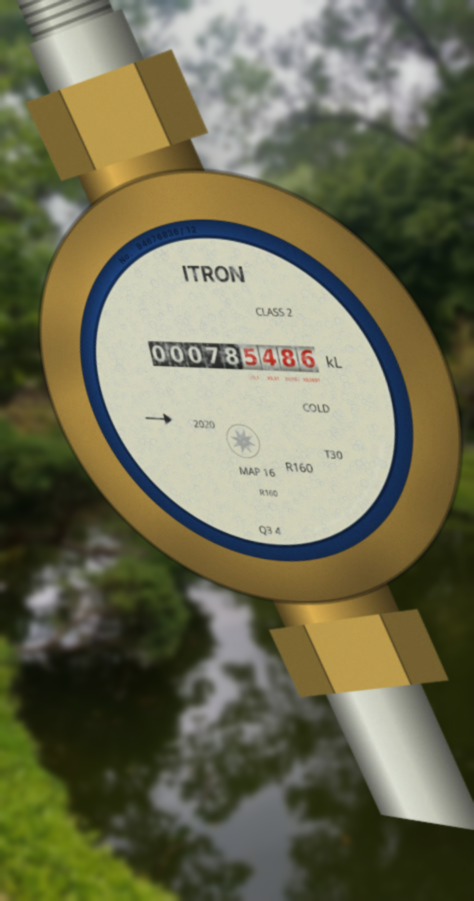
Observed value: kL 78.5486
